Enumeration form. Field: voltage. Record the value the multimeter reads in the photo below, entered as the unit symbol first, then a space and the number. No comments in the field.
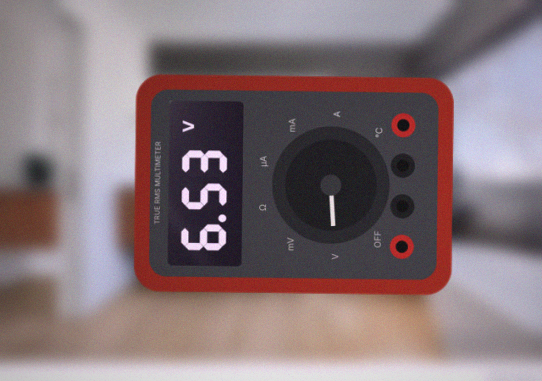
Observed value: V 6.53
